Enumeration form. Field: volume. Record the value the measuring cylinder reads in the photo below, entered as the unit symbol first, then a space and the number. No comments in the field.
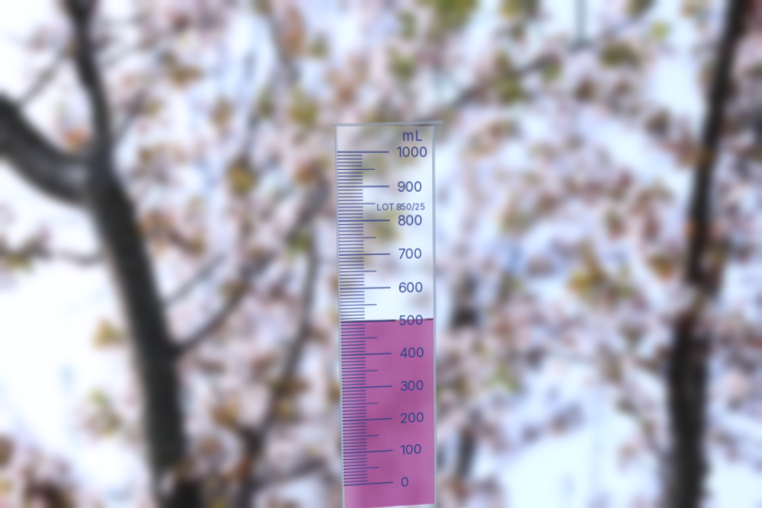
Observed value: mL 500
